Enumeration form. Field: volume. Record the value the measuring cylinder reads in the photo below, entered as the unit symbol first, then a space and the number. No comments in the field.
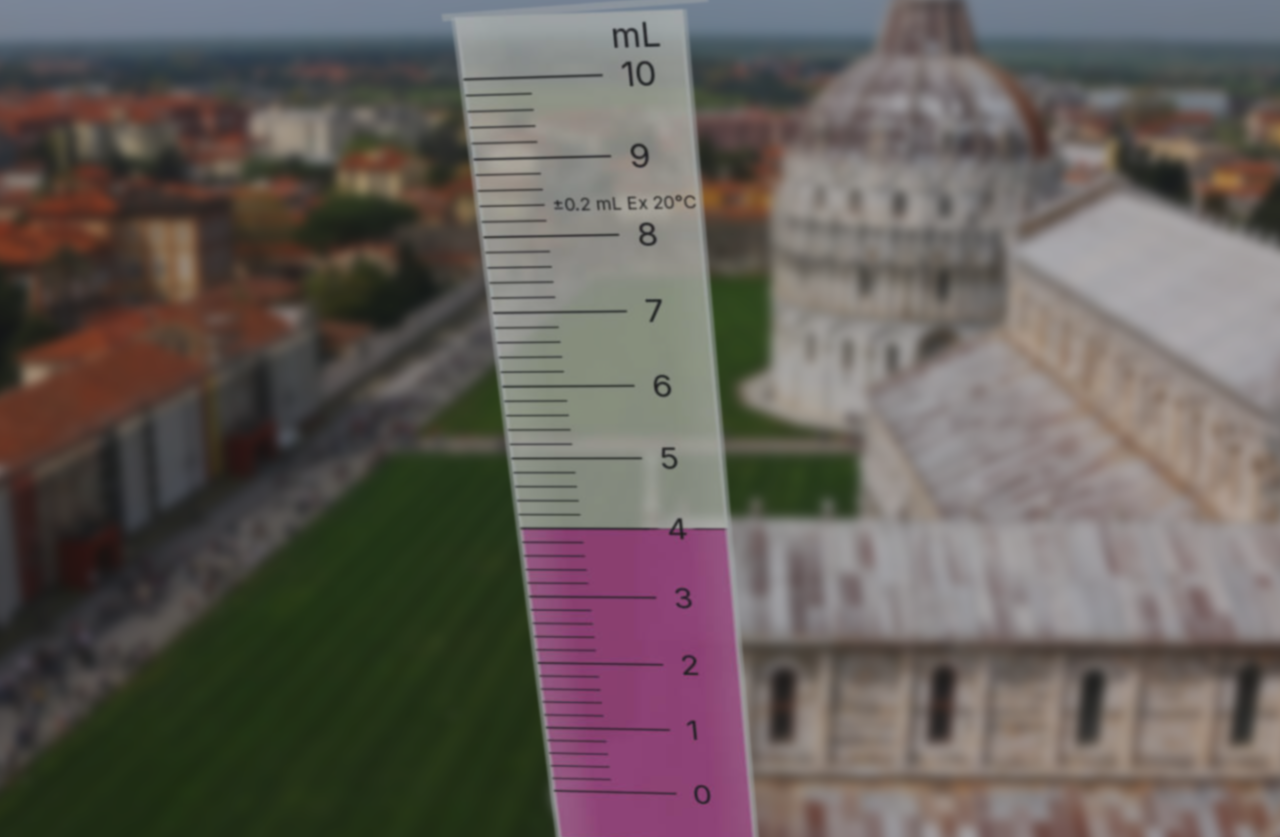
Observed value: mL 4
